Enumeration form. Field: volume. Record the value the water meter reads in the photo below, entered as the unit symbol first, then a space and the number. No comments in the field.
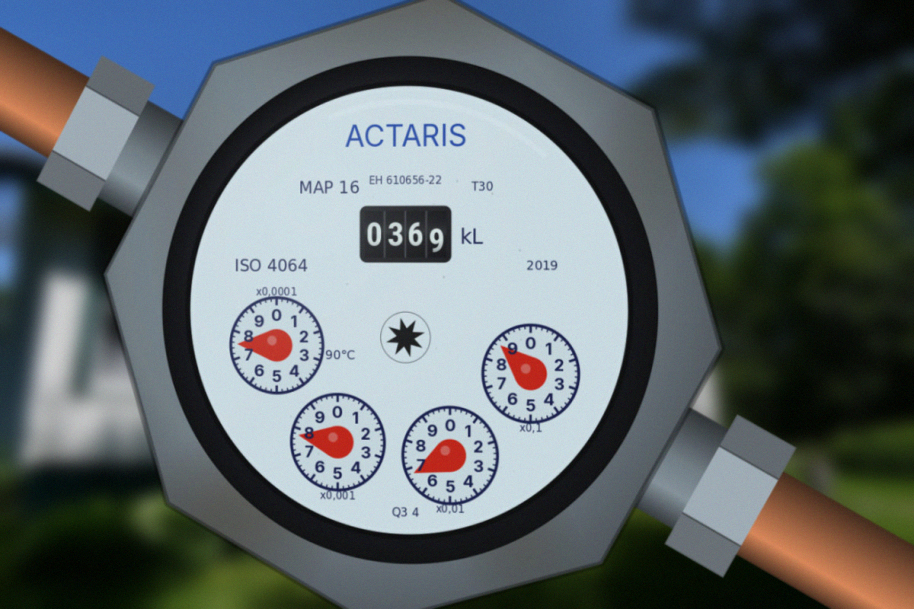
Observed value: kL 368.8677
